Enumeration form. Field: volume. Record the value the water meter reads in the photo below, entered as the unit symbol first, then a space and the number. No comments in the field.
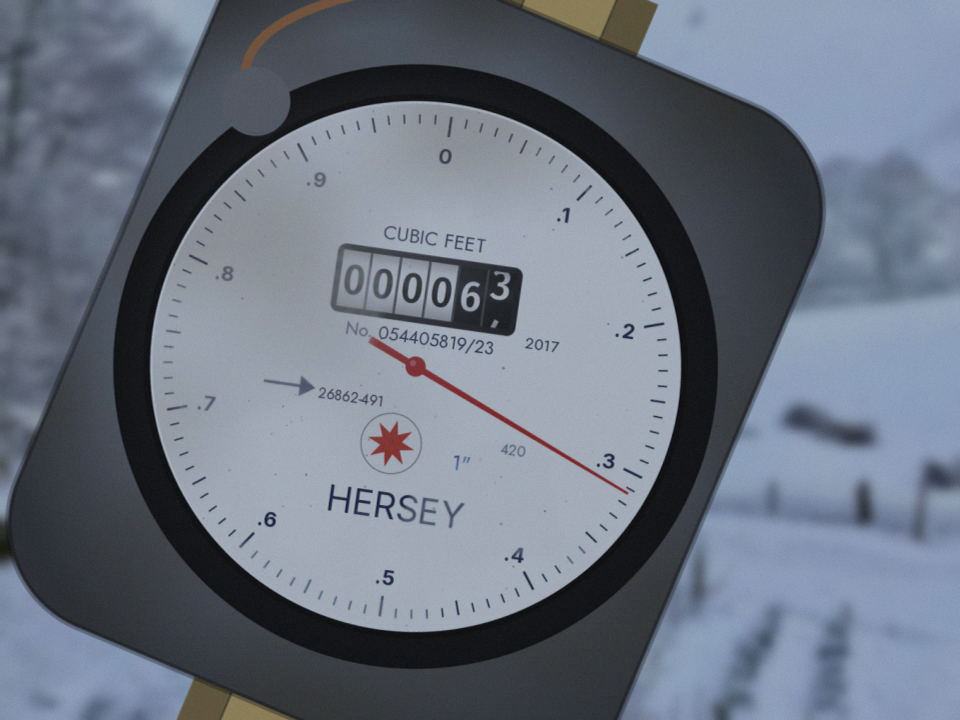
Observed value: ft³ 63.31
